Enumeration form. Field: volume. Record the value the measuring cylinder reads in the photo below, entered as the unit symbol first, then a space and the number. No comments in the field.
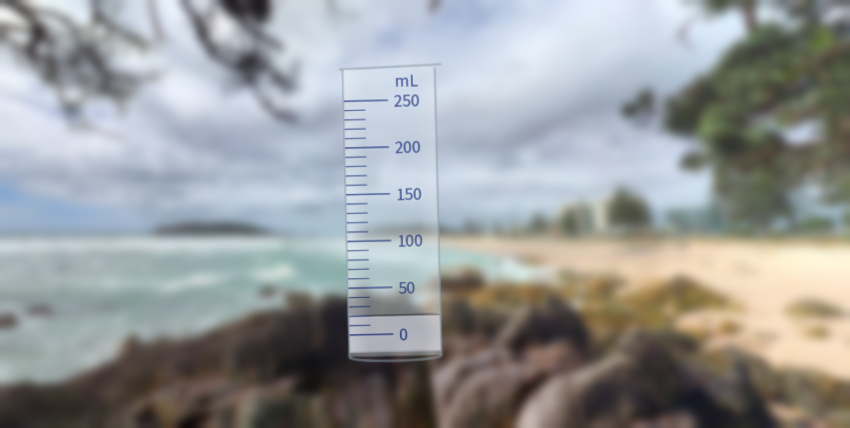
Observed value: mL 20
